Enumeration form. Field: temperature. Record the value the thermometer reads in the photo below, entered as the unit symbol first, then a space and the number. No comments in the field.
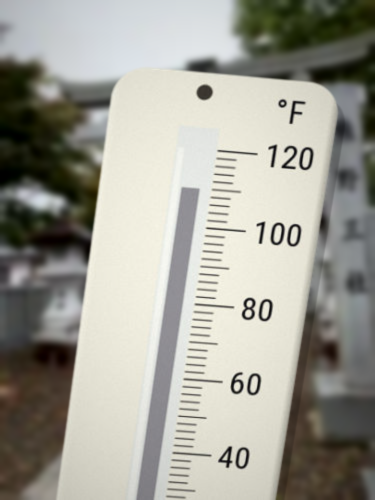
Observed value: °F 110
